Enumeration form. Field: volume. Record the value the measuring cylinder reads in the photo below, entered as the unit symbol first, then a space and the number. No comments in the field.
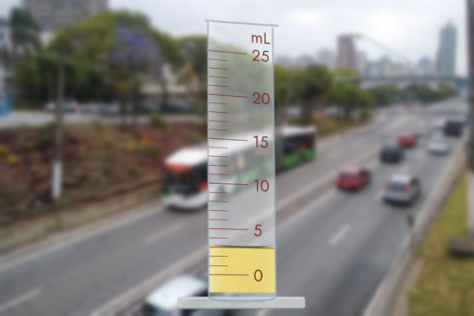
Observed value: mL 3
